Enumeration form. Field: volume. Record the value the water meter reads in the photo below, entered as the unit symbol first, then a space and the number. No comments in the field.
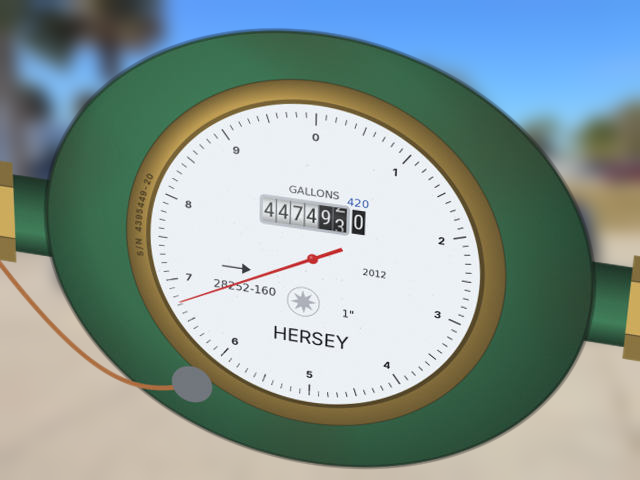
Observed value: gal 4474926.7
